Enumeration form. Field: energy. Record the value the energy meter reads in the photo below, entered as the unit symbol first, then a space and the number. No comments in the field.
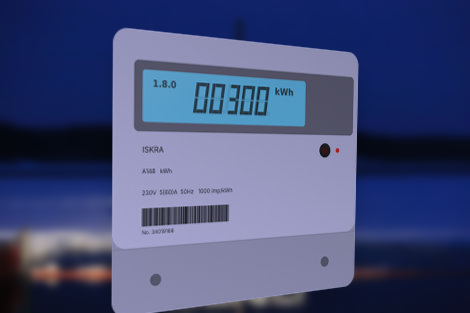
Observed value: kWh 300
